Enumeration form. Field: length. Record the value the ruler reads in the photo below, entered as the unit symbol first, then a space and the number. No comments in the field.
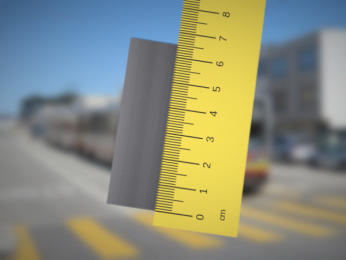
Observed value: cm 6.5
